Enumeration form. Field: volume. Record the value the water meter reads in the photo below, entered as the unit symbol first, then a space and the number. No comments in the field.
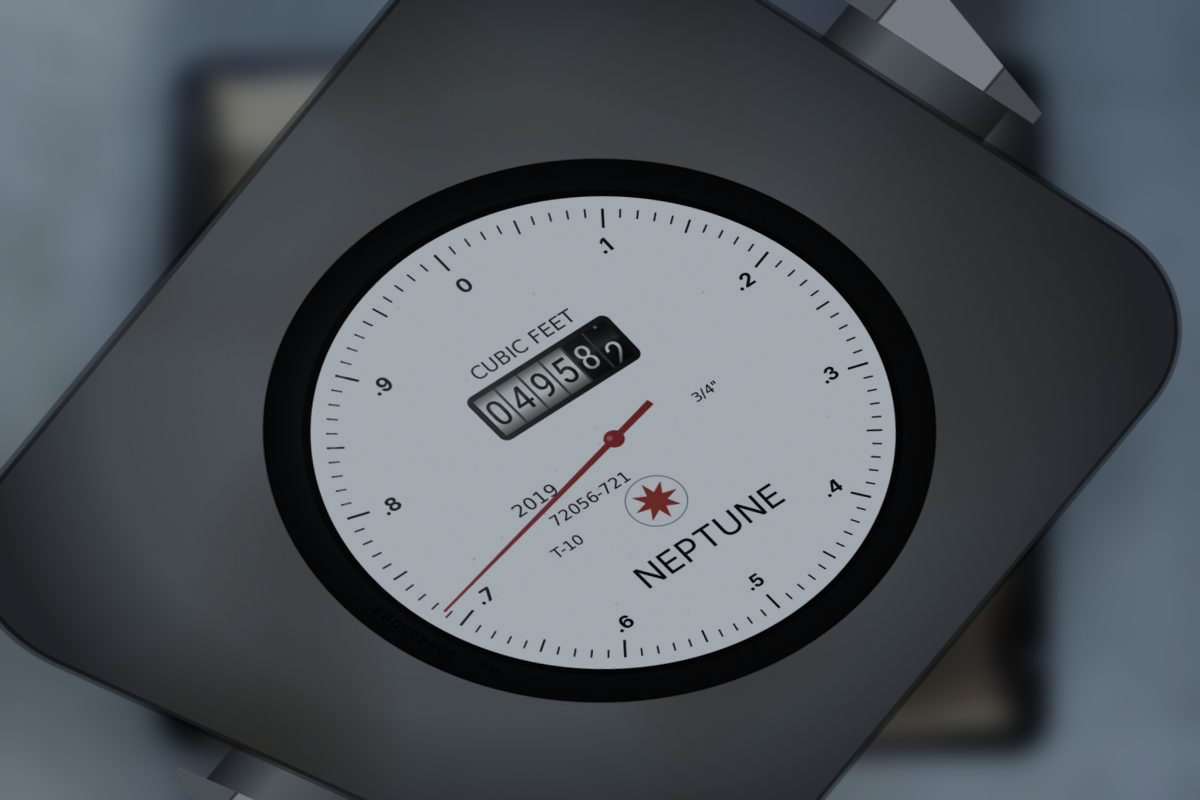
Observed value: ft³ 49581.71
